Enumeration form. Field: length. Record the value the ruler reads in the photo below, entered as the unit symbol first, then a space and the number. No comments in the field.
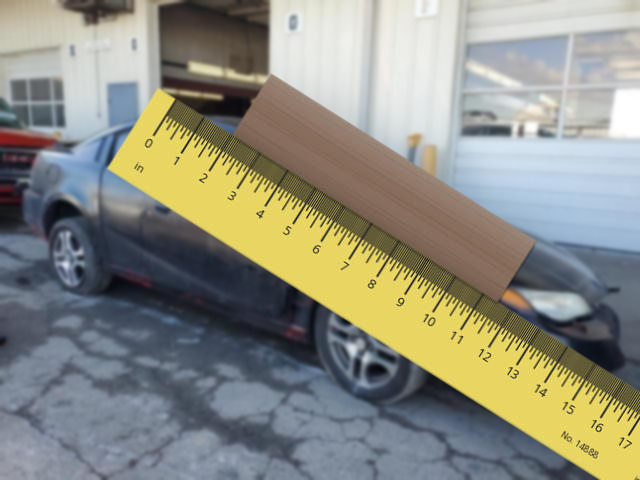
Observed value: in 9.5
